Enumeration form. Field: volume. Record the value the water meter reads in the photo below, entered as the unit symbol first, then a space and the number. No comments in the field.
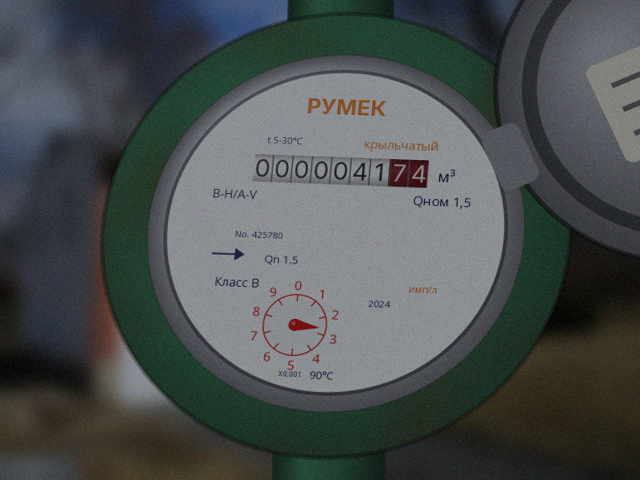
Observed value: m³ 41.742
